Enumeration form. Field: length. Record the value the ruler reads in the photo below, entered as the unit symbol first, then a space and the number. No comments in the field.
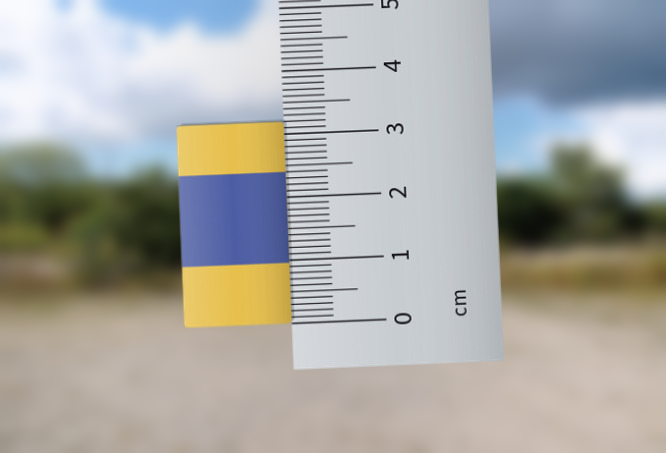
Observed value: cm 3.2
